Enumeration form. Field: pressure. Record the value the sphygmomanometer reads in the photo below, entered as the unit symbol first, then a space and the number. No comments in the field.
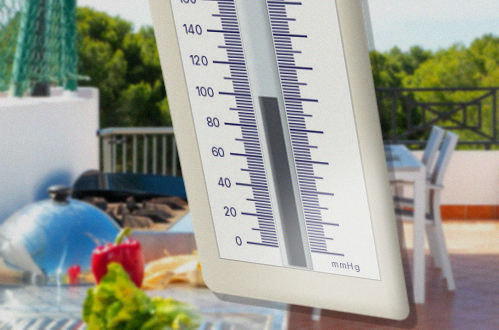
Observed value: mmHg 100
